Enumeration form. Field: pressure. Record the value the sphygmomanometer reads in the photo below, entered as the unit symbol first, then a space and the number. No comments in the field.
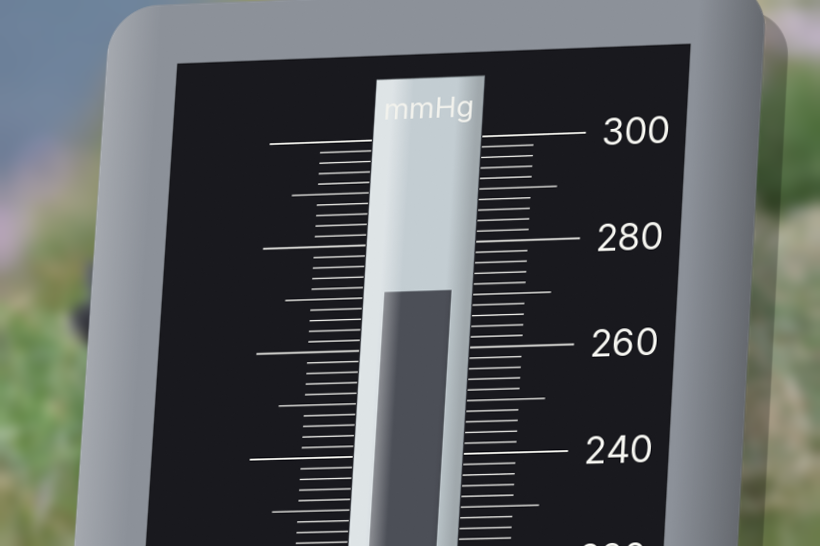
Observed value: mmHg 271
